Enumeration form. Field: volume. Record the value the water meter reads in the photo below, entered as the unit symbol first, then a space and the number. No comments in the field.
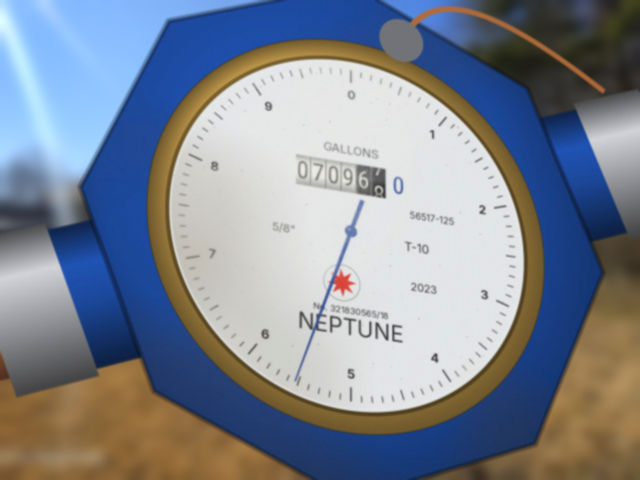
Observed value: gal 709675.5
